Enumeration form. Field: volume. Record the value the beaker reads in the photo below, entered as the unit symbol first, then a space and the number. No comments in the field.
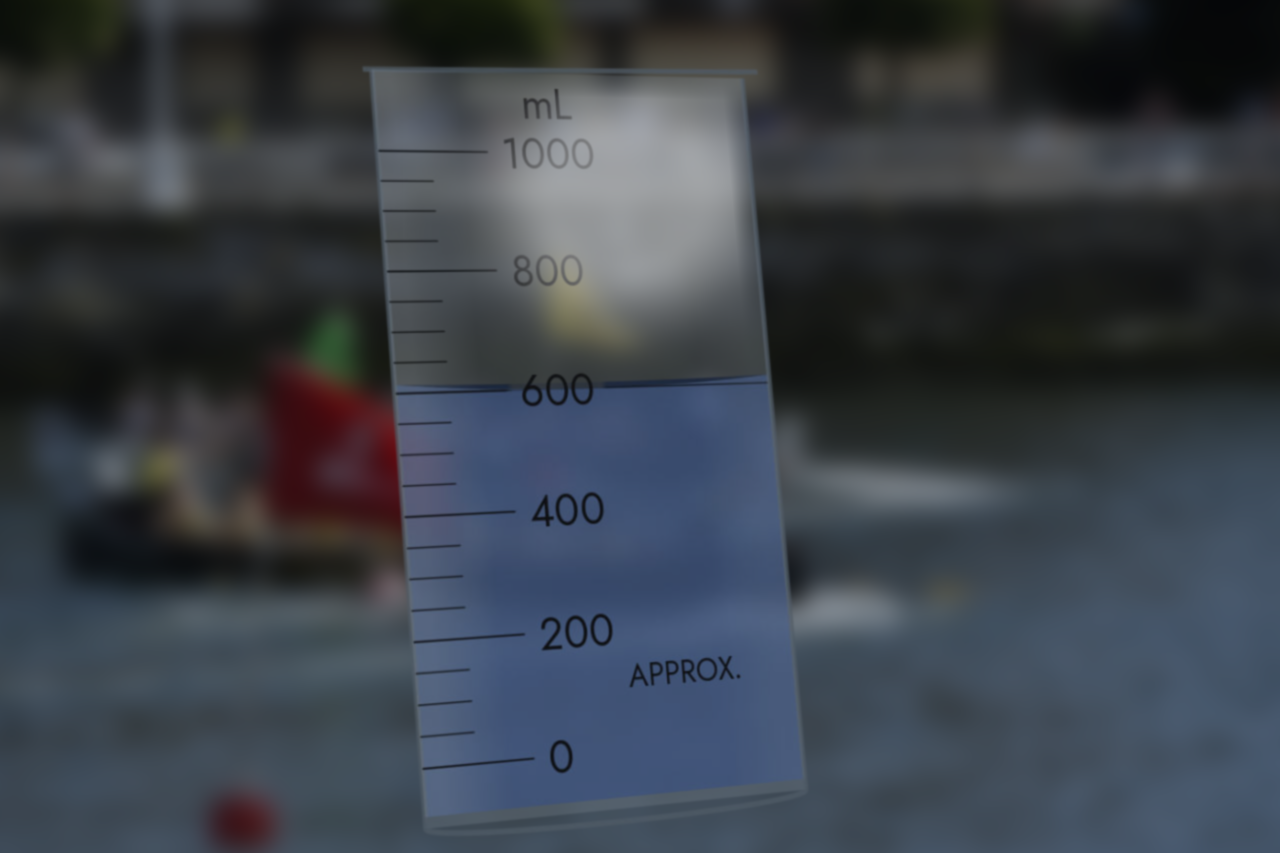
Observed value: mL 600
